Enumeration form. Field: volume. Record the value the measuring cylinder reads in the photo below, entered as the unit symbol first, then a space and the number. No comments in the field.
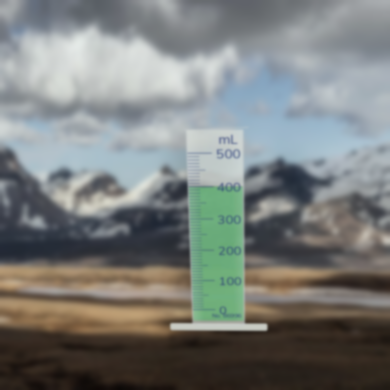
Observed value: mL 400
